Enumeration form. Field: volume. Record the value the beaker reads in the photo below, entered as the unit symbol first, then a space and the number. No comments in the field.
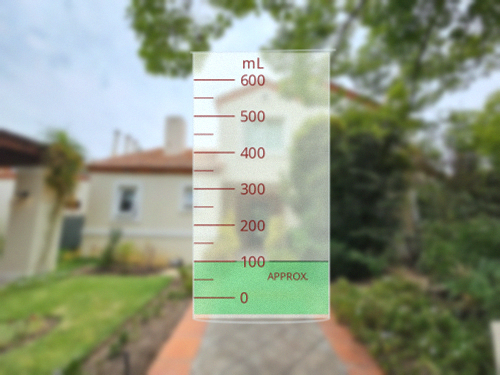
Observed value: mL 100
